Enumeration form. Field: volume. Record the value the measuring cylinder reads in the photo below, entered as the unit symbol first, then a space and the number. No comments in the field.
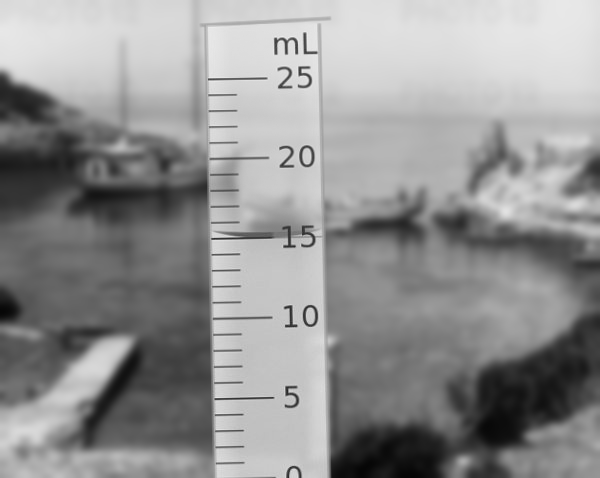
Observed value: mL 15
